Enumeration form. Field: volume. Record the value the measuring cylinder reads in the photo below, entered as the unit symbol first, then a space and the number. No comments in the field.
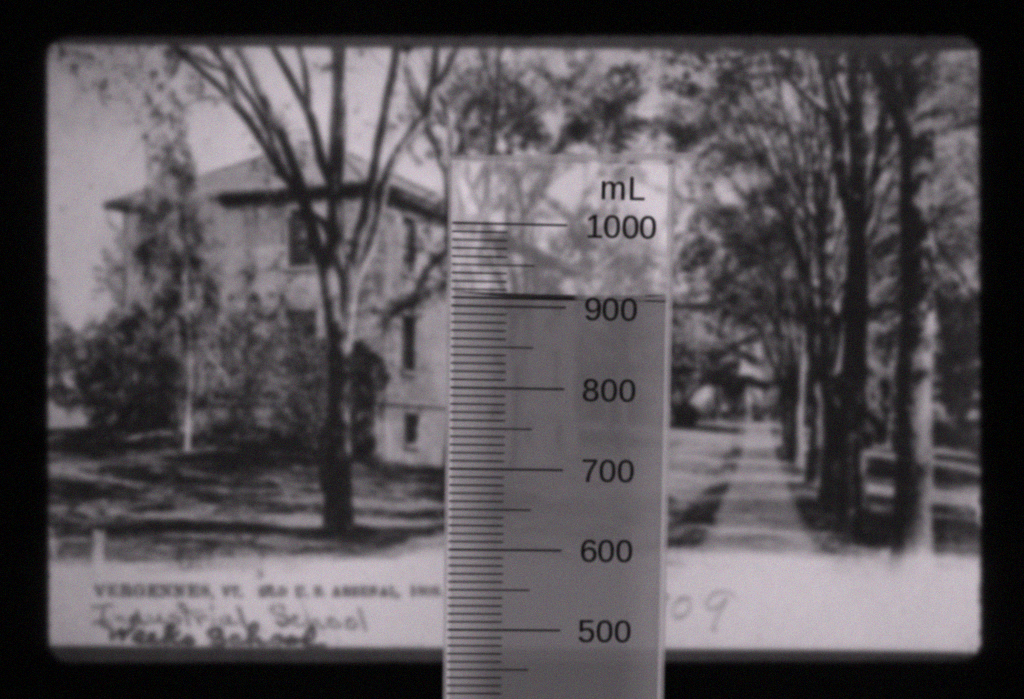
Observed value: mL 910
